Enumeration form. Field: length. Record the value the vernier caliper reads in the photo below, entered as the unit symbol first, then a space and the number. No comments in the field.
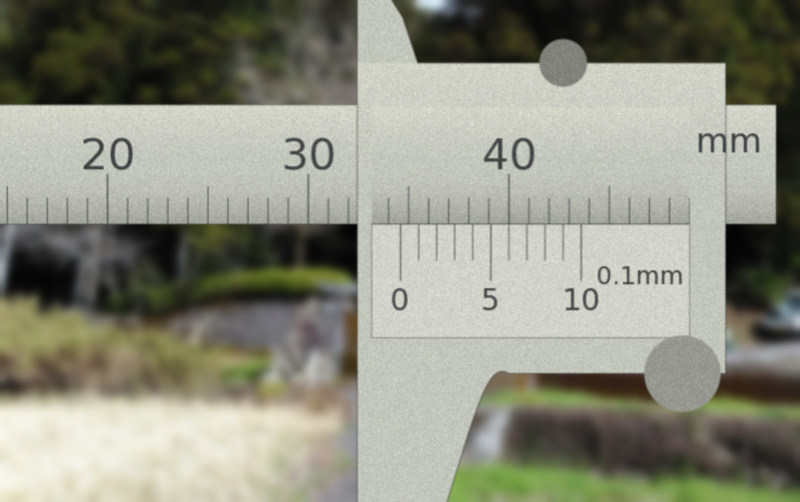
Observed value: mm 34.6
